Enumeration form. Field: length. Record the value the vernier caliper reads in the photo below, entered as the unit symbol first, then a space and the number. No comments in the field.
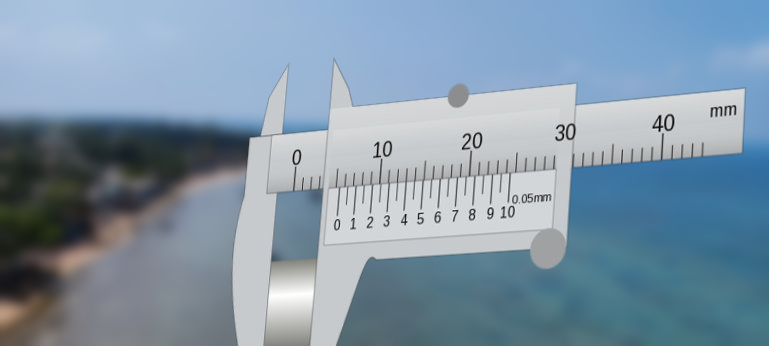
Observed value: mm 5.4
